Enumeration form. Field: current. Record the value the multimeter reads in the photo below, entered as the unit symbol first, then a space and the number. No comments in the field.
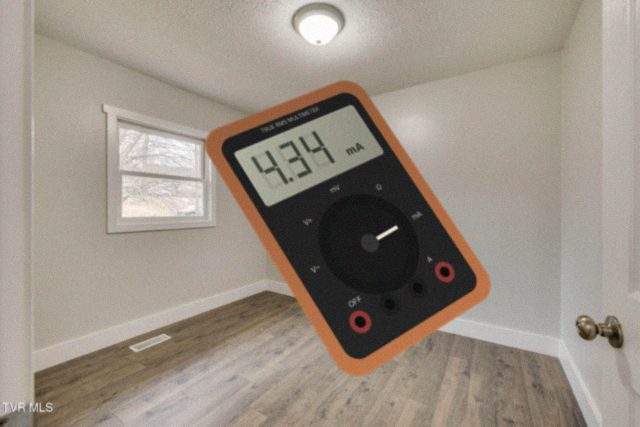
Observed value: mA 4.34
